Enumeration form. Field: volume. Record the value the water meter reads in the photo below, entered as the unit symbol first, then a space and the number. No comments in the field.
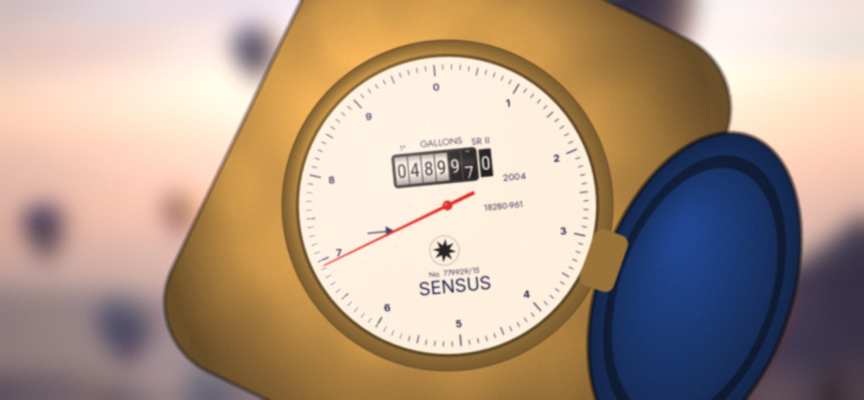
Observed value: gal 489966.9
